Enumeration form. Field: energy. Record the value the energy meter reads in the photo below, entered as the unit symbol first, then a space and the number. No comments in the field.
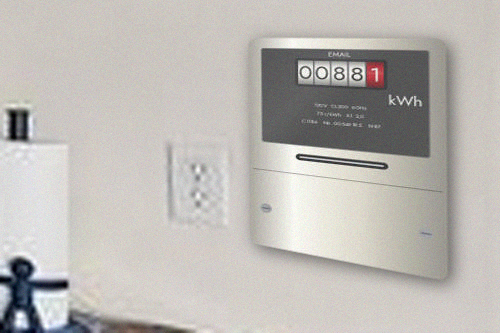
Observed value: kWh 88.1
